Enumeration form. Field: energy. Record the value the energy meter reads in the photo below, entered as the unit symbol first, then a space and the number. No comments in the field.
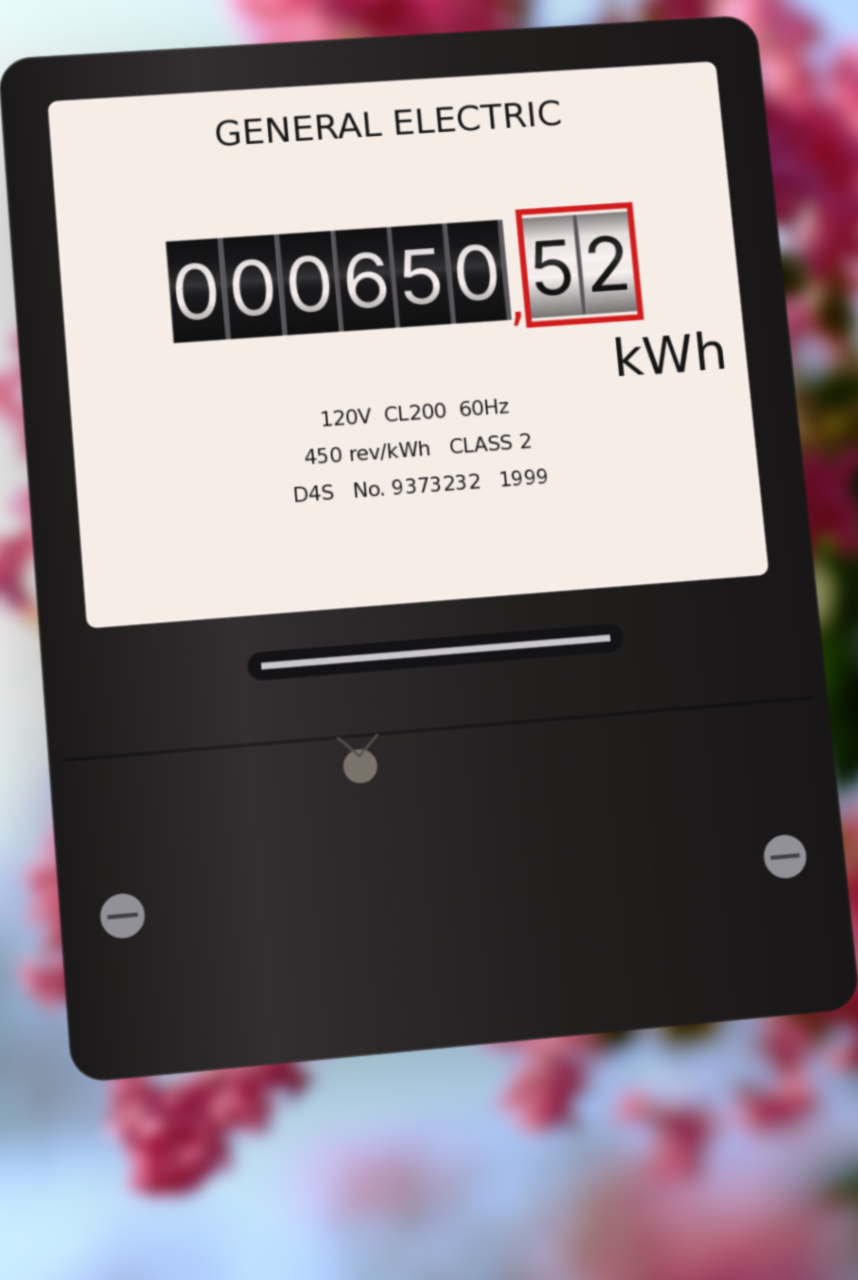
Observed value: kWh 650.52
